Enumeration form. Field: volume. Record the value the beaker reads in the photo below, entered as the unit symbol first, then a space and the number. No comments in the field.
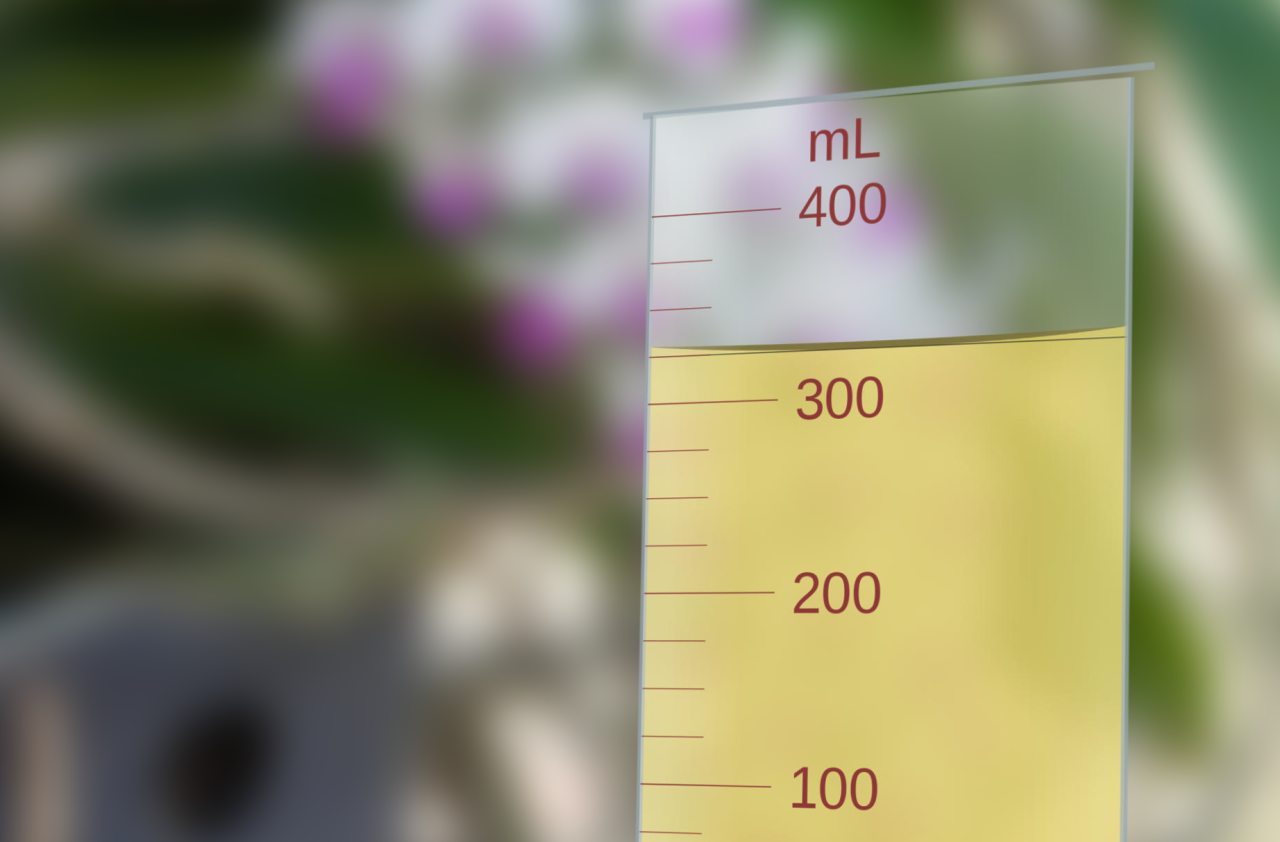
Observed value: mL 325
